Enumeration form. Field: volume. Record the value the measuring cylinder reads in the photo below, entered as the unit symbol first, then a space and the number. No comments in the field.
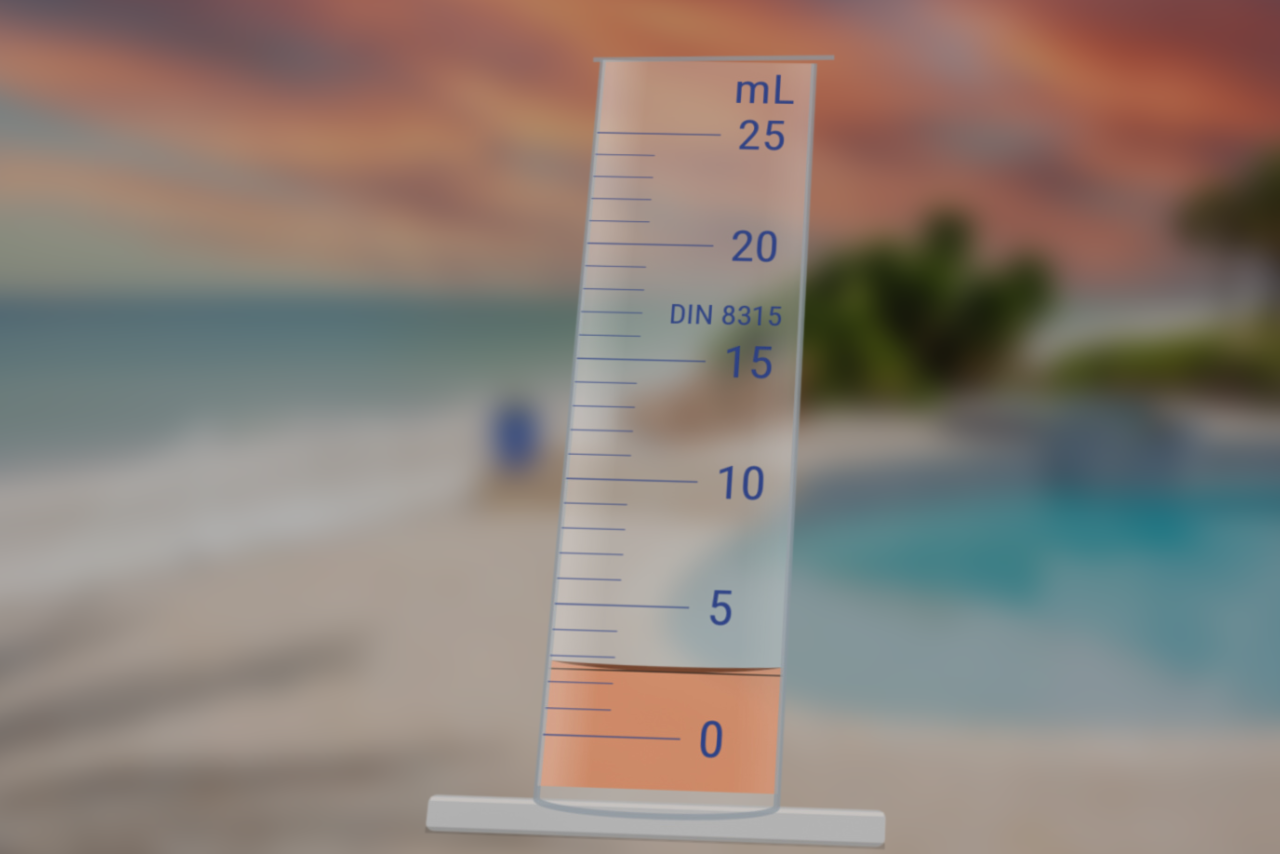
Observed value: mL 2.5
